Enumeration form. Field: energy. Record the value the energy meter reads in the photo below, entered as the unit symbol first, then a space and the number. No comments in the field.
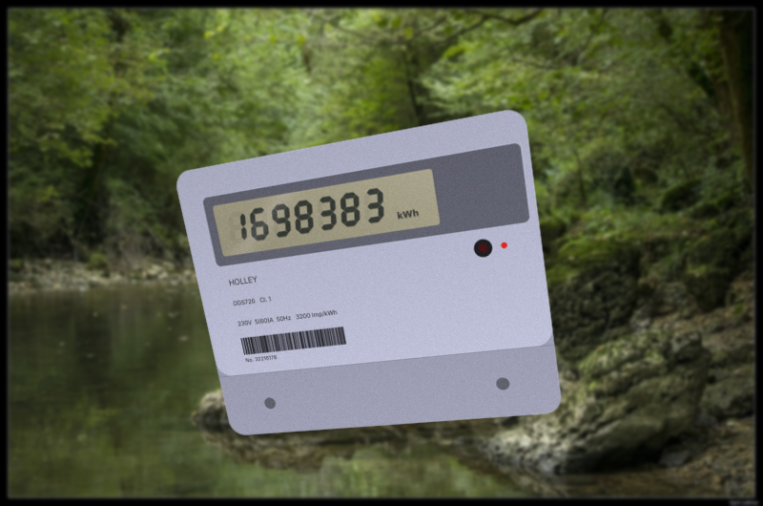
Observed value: kWh 1698383
